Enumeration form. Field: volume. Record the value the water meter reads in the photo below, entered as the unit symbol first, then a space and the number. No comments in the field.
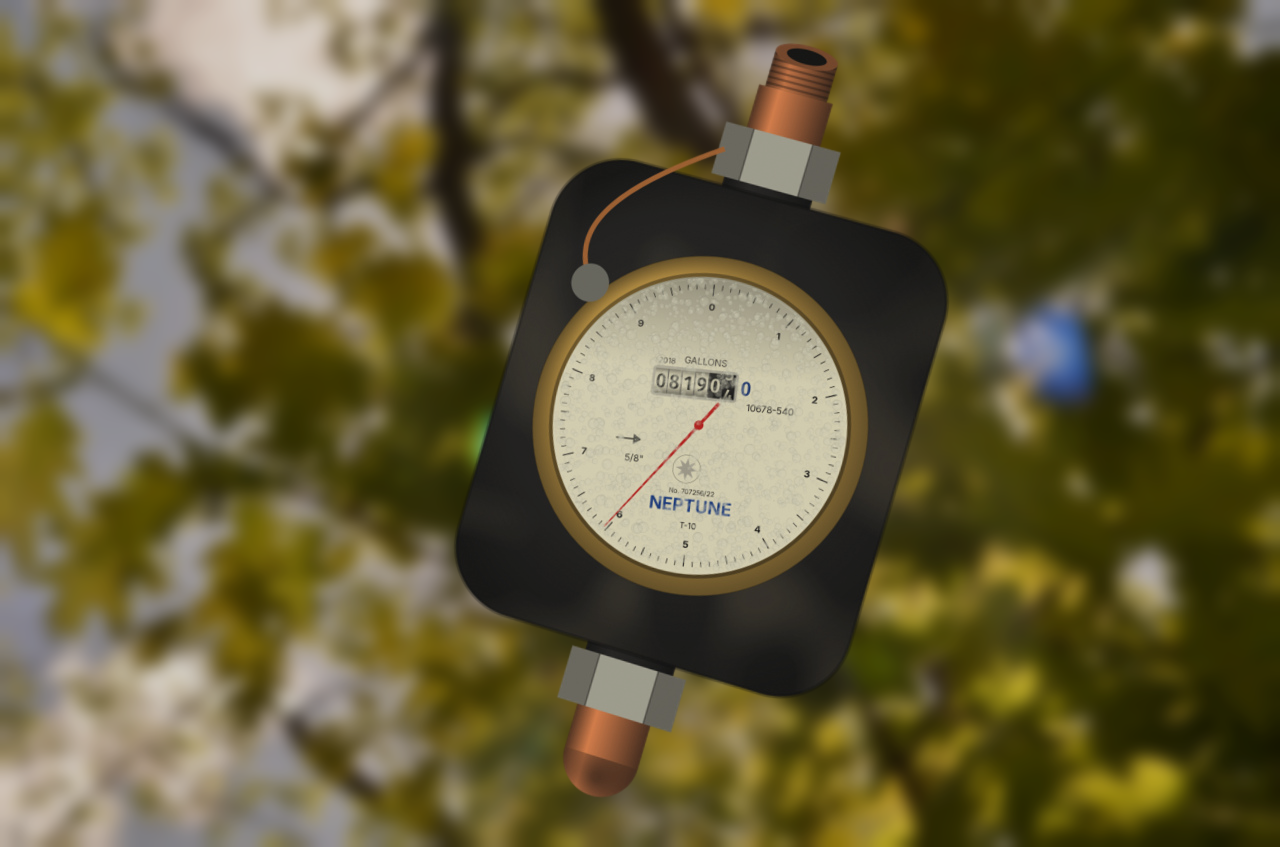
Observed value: gal 819036.0
